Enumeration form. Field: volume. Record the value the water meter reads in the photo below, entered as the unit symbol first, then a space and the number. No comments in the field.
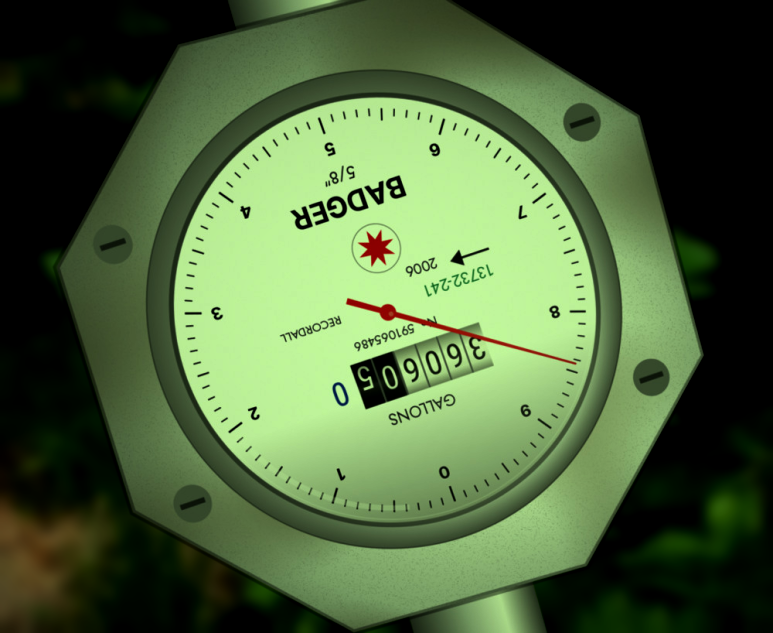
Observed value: gal 3606048.4
